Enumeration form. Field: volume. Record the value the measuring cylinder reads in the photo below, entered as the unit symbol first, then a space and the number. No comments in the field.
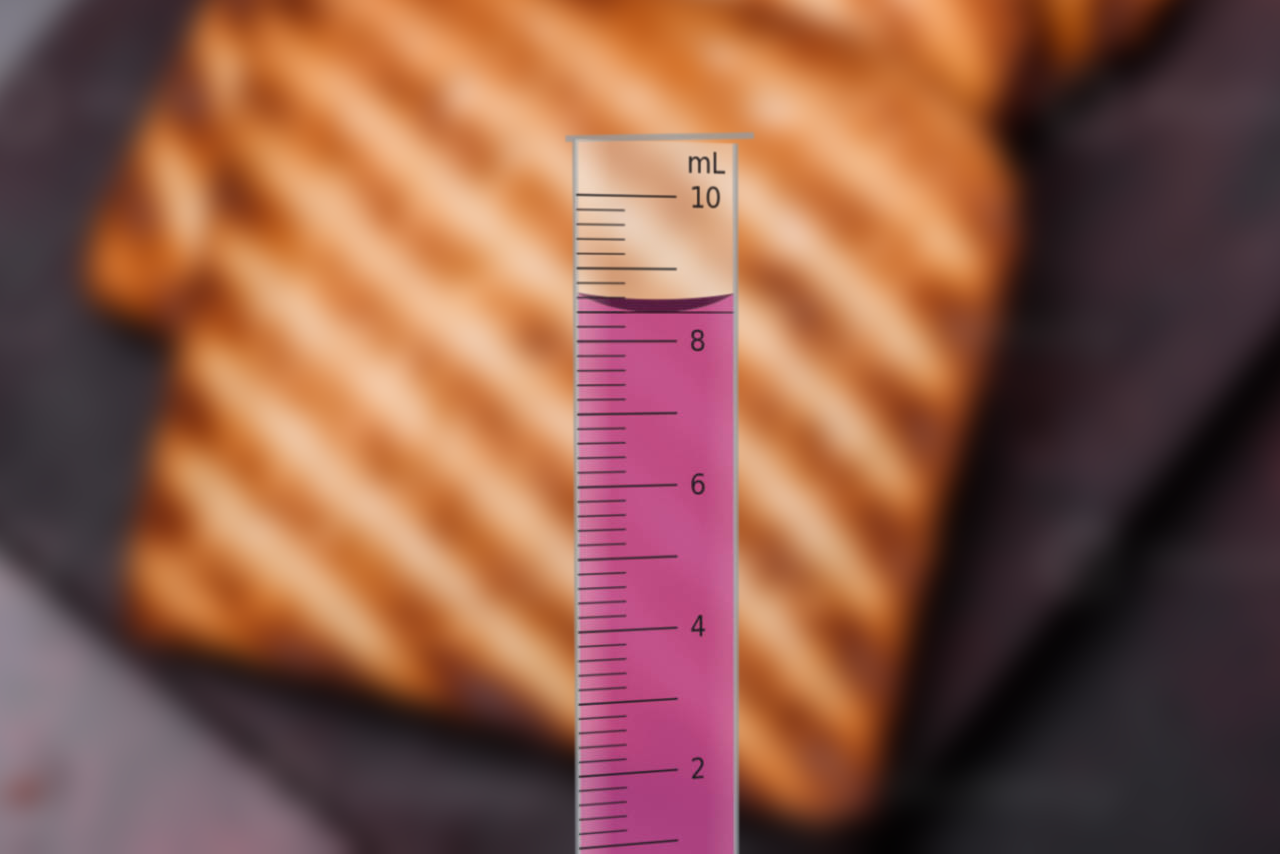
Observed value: mL 8.4
